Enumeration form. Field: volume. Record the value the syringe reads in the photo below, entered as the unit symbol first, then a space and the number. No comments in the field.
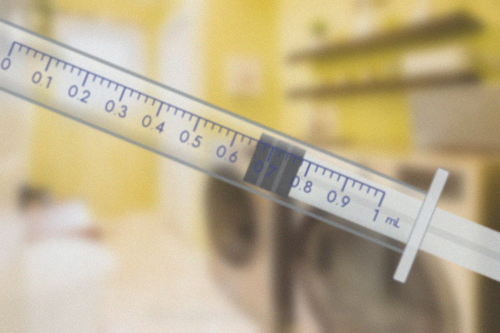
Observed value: mL 0.66
